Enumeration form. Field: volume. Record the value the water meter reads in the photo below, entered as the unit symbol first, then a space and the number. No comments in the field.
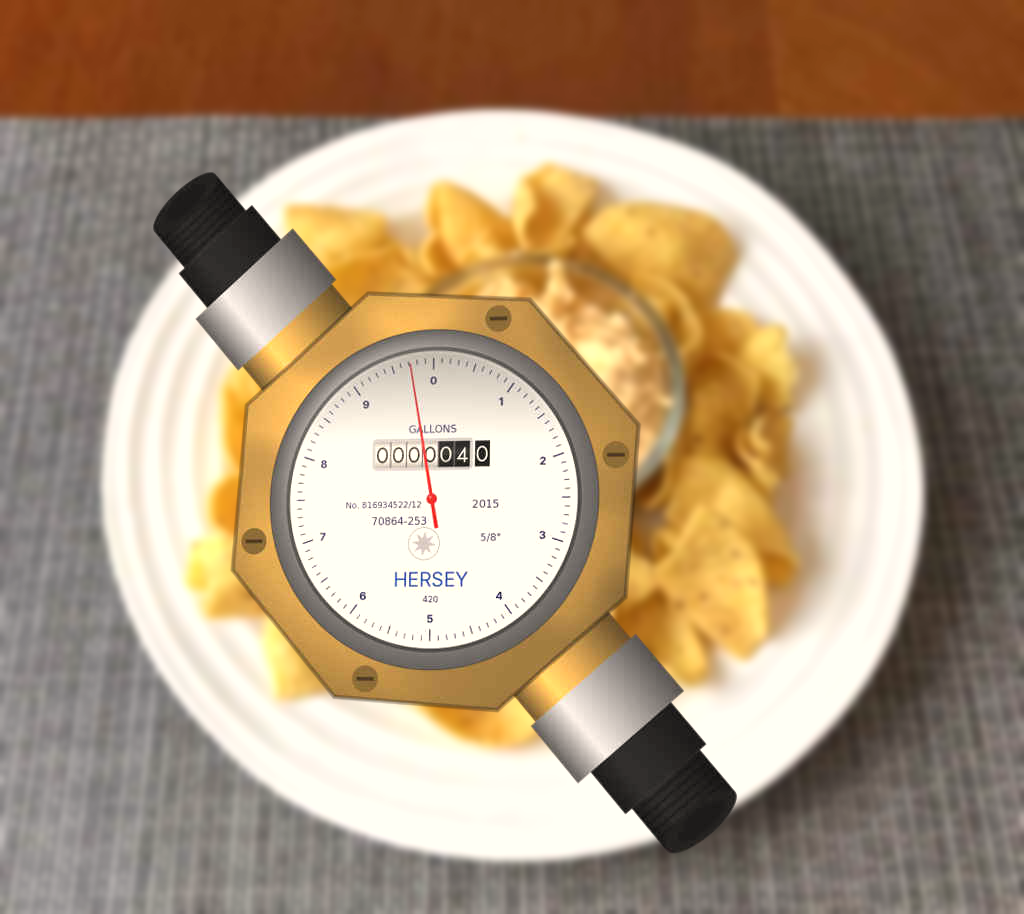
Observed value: gal 39.7
